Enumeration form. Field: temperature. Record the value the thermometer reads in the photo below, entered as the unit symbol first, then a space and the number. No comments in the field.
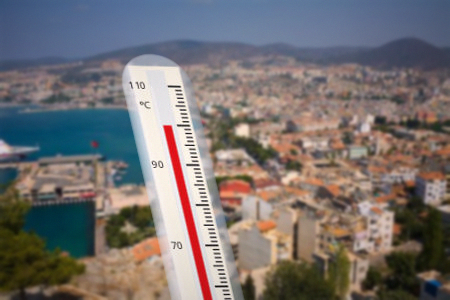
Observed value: °C 100
